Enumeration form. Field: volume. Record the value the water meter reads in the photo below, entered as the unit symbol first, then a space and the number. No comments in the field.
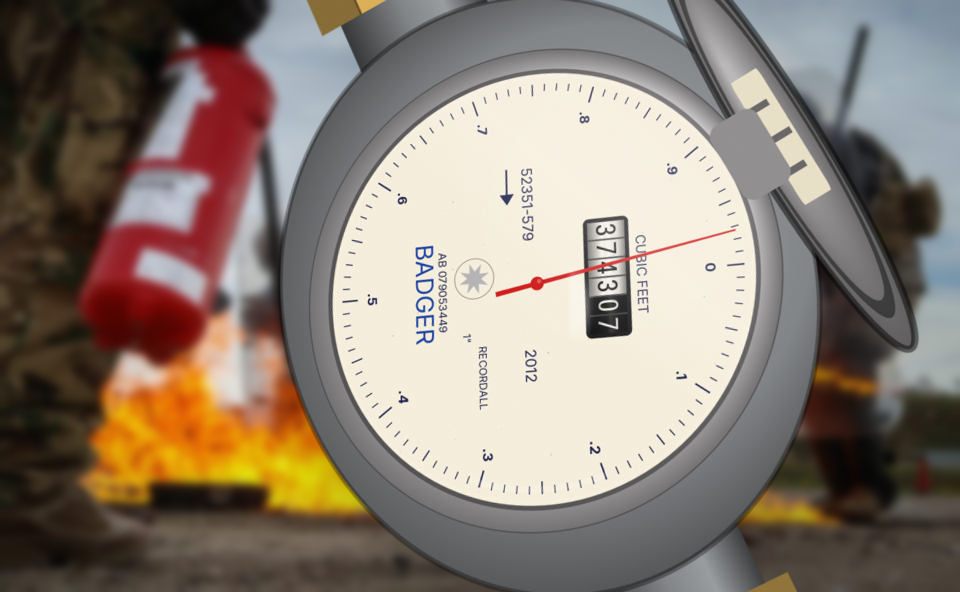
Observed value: ft³ 374306.97
